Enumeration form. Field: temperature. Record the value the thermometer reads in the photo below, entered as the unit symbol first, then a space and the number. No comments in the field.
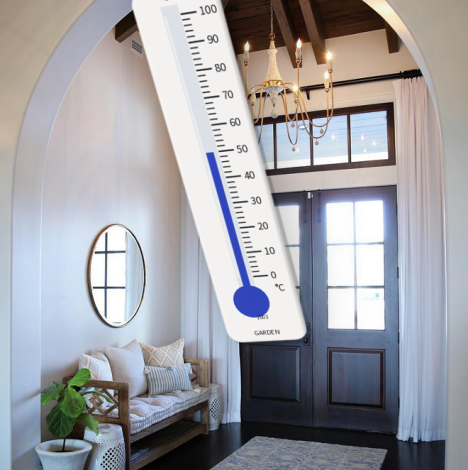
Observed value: °C 50
